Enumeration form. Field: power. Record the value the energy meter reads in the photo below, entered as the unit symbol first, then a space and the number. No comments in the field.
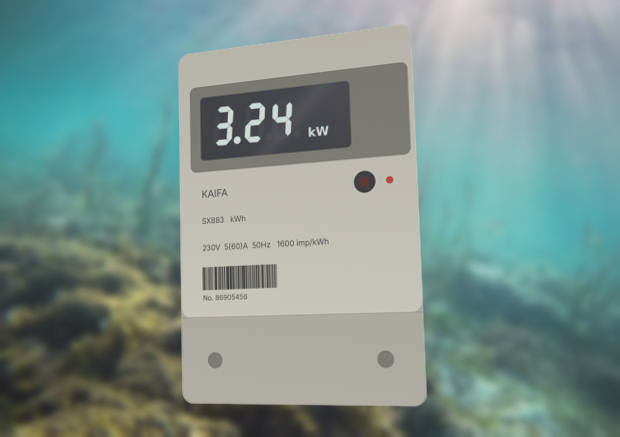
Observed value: kW 3.24
